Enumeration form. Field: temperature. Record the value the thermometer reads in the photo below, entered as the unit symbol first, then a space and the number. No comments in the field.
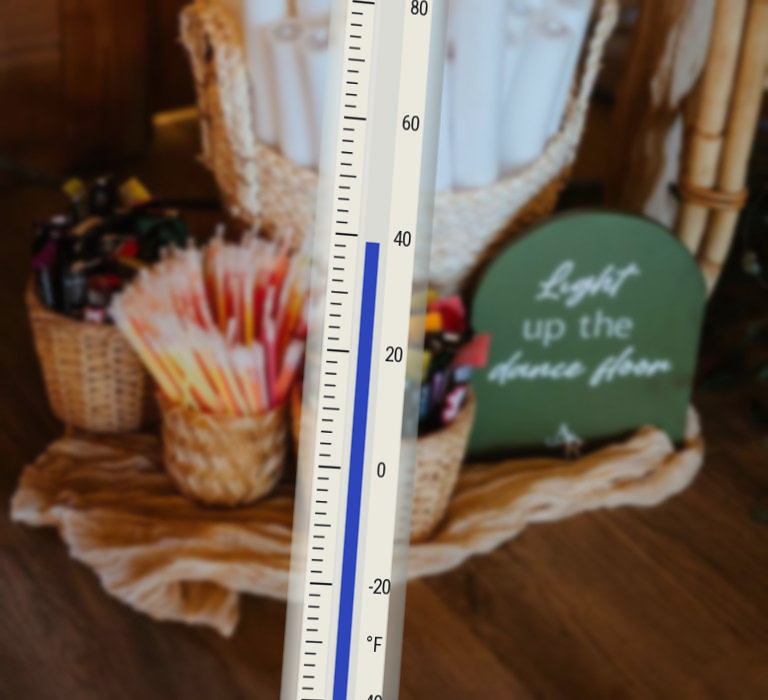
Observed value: °F 39
